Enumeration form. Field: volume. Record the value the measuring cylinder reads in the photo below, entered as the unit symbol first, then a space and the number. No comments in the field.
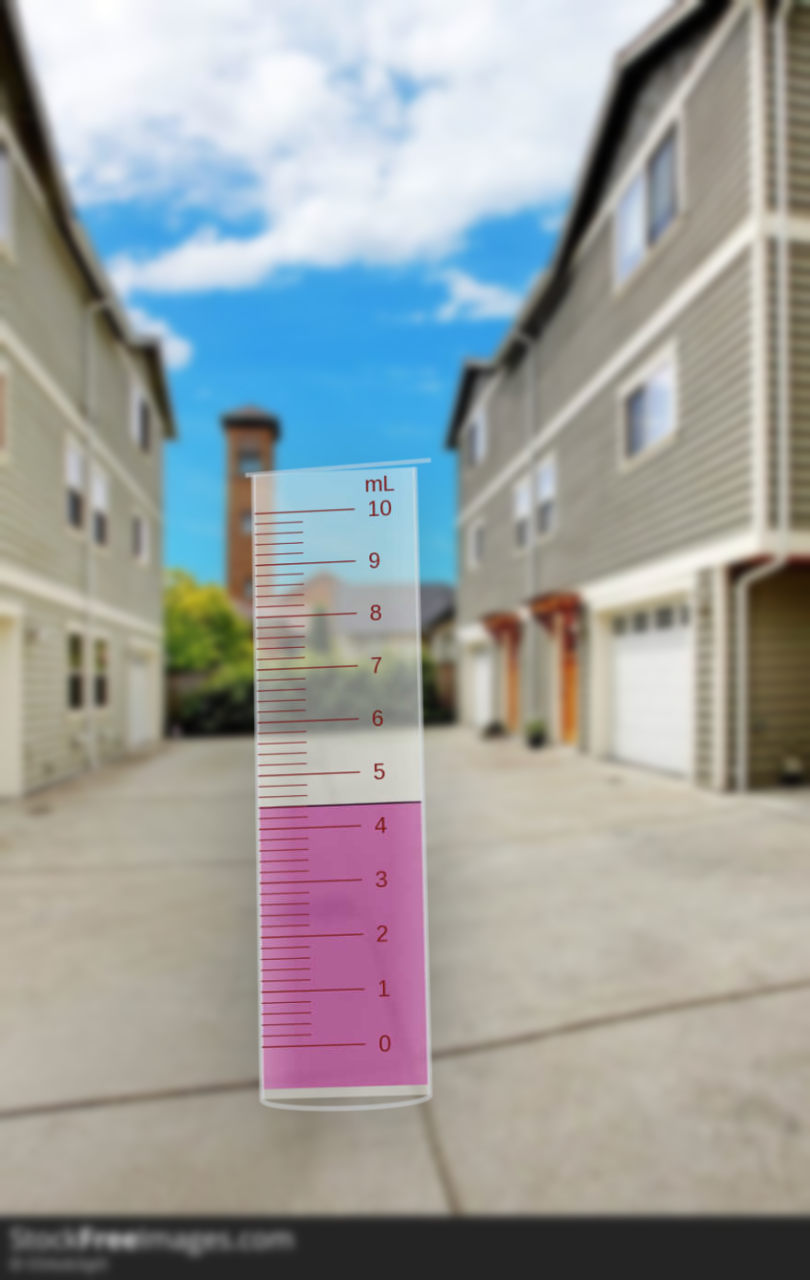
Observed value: mL 4.4
